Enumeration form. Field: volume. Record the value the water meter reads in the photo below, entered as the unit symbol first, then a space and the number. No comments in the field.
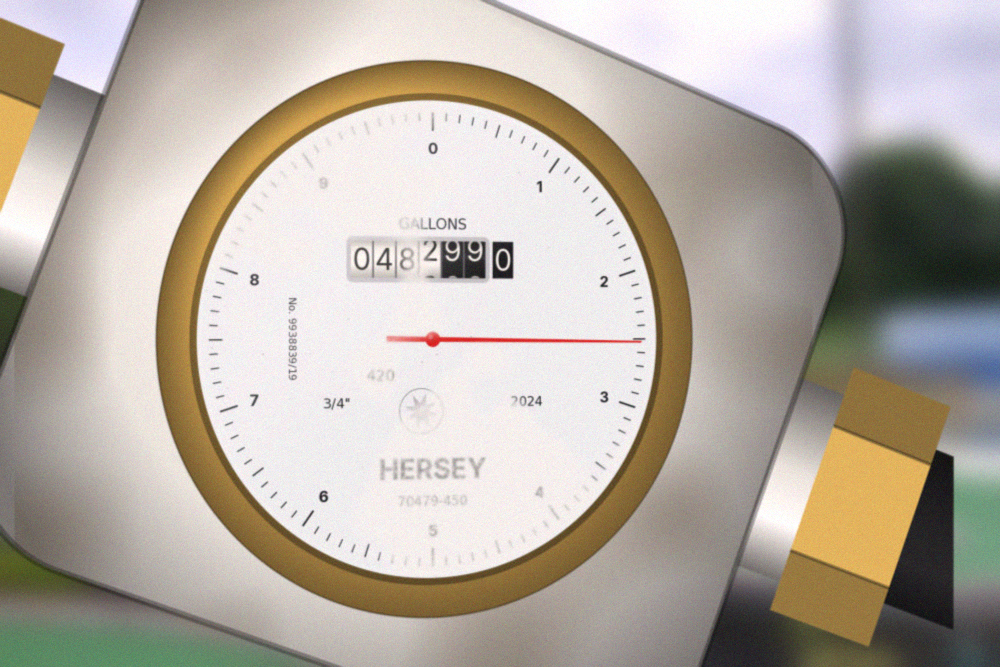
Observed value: gal 482992.5
